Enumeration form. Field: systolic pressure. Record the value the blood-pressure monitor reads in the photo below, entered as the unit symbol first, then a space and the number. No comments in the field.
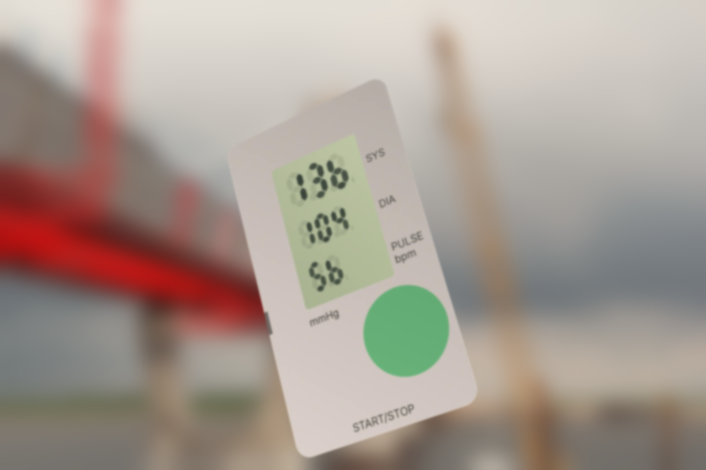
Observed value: mmHg 136
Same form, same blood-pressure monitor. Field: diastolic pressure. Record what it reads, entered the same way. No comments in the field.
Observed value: mmHg 104
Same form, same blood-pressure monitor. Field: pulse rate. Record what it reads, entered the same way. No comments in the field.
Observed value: bpm 56
